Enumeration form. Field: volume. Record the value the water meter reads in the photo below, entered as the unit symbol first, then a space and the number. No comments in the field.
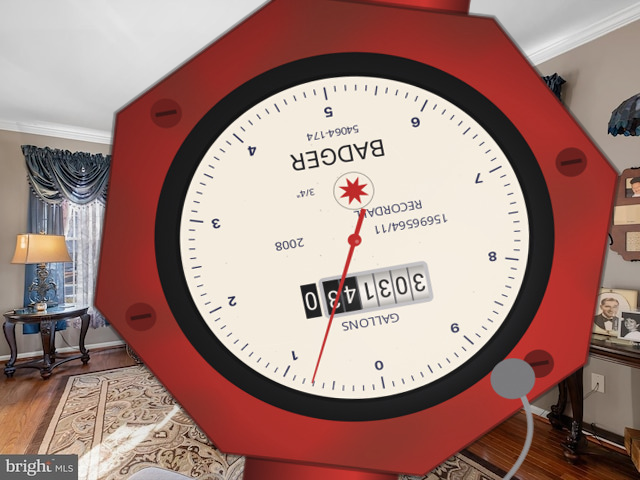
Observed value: gal 3031430.7
